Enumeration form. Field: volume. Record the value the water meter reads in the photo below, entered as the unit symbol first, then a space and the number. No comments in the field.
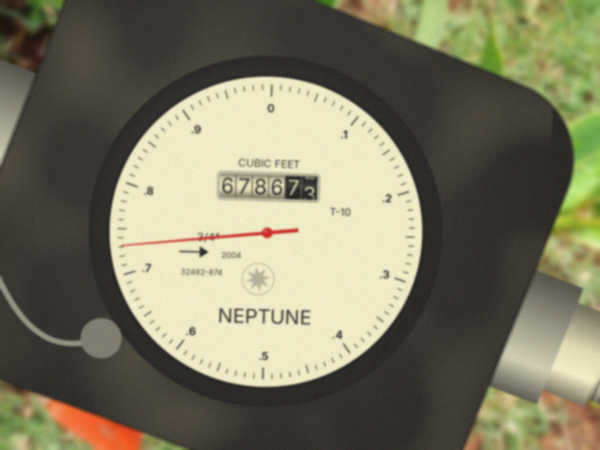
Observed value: ft³ 678672.73
